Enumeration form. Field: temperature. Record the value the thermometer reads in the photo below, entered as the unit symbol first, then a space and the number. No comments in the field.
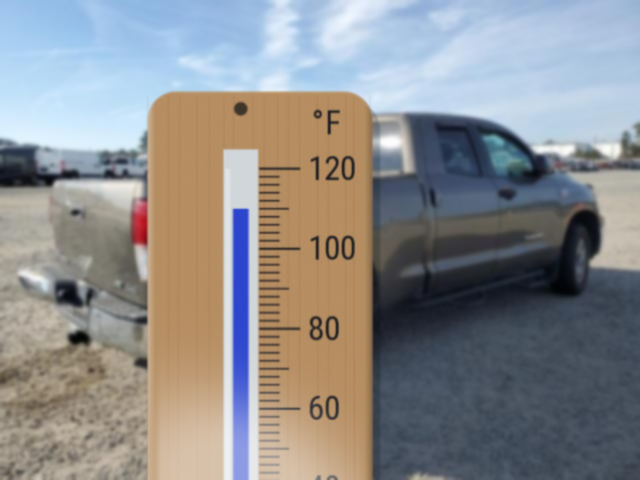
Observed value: °F 110
